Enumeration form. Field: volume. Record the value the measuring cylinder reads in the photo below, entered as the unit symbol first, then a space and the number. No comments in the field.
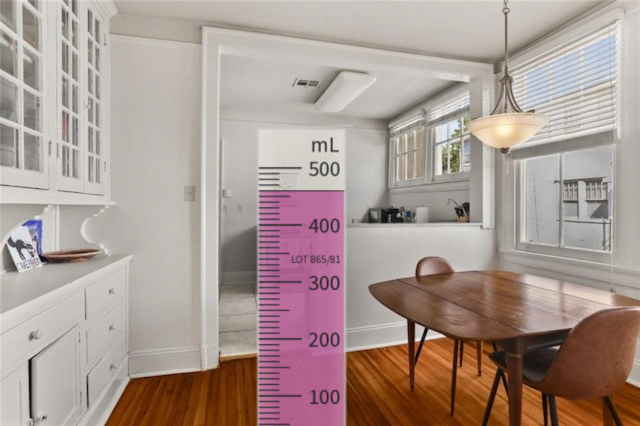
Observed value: mL 460
